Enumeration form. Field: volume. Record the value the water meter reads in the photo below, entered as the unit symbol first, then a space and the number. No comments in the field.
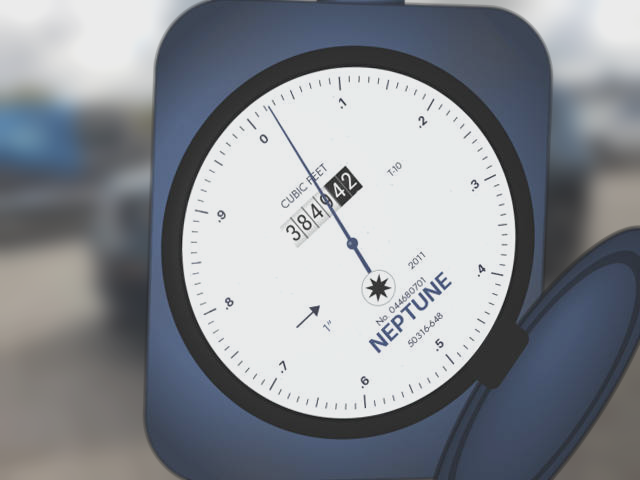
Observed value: ft³ 384942.02
